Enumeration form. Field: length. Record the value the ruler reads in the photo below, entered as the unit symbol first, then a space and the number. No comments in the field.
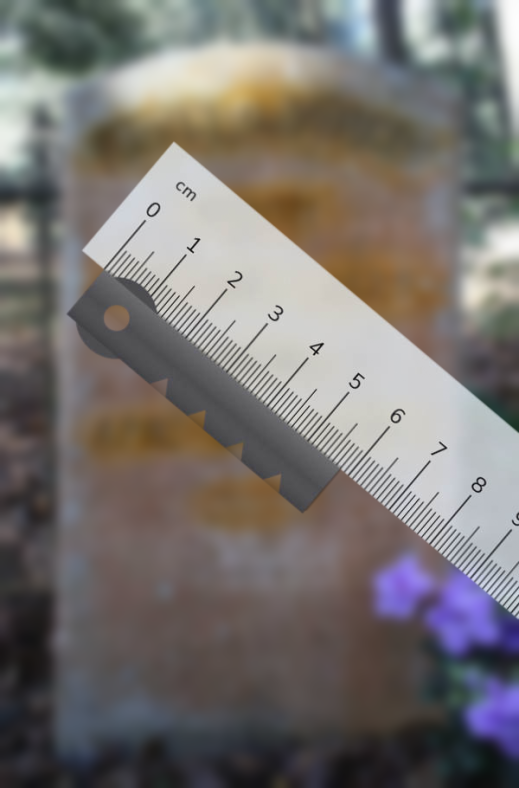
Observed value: cm 5.8
